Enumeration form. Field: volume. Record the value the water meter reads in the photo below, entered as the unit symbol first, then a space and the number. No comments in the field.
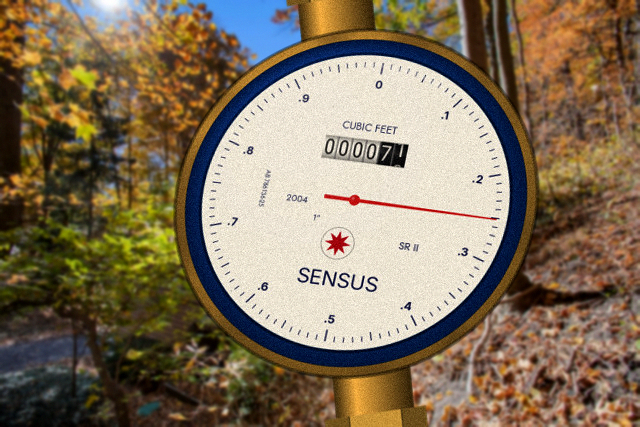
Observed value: ft³ 71.25
